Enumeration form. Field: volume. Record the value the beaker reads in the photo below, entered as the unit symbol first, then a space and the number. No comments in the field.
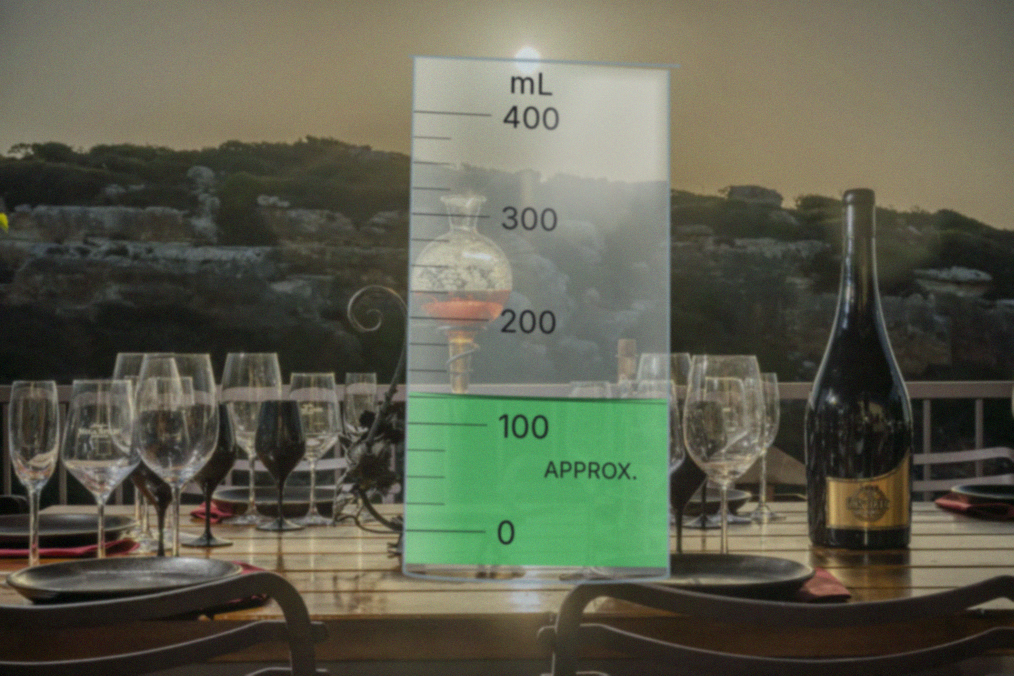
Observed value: mL 125
